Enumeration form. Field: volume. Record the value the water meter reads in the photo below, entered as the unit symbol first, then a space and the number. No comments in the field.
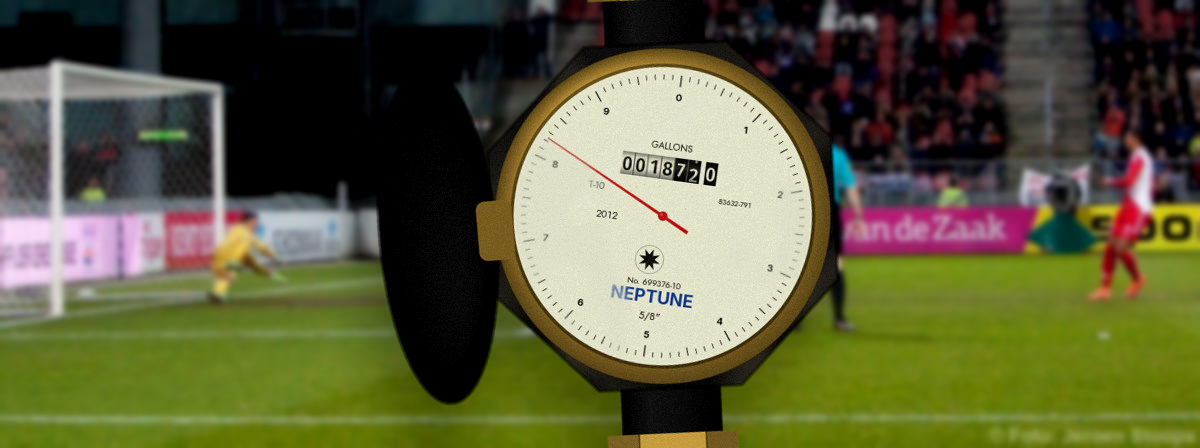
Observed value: gal 18718.2
